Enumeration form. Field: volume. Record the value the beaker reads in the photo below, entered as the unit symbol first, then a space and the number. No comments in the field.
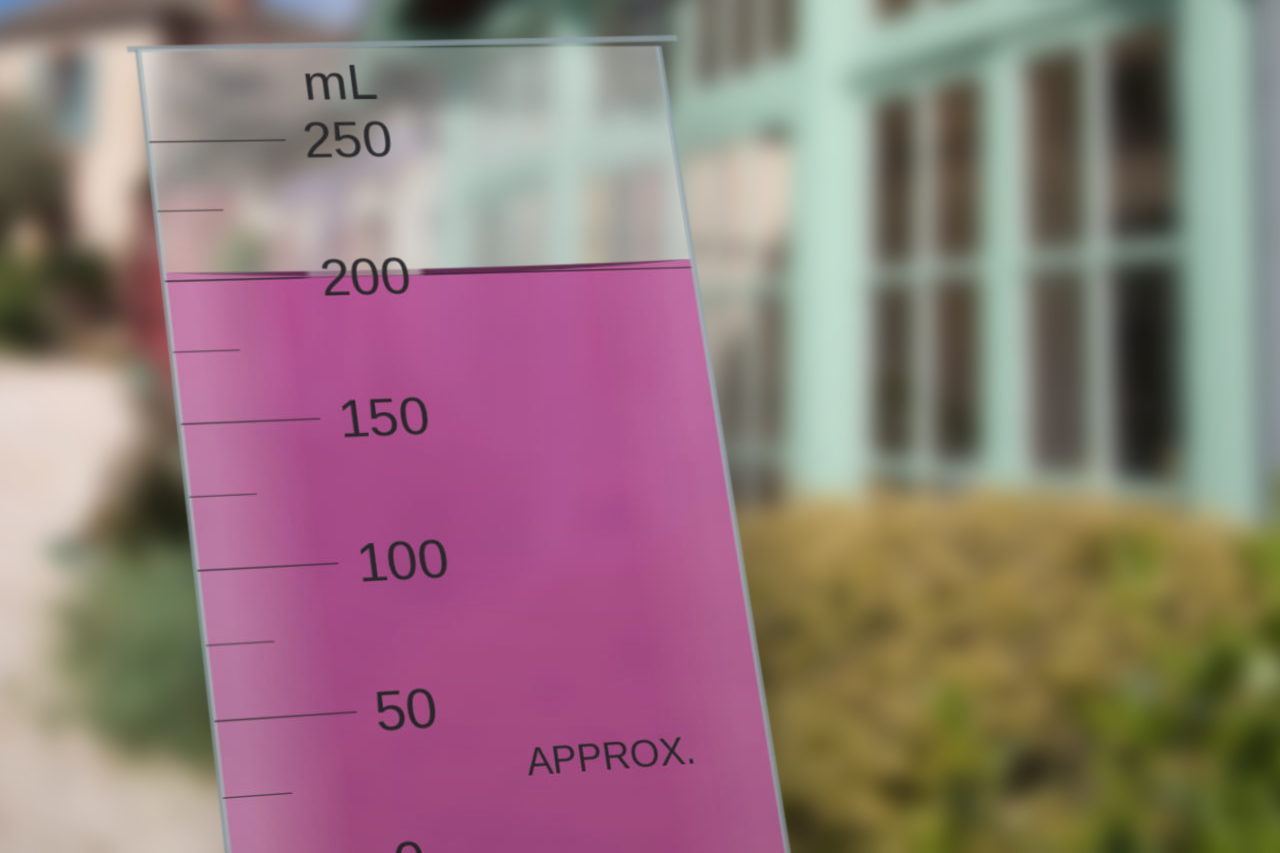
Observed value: mL 200
